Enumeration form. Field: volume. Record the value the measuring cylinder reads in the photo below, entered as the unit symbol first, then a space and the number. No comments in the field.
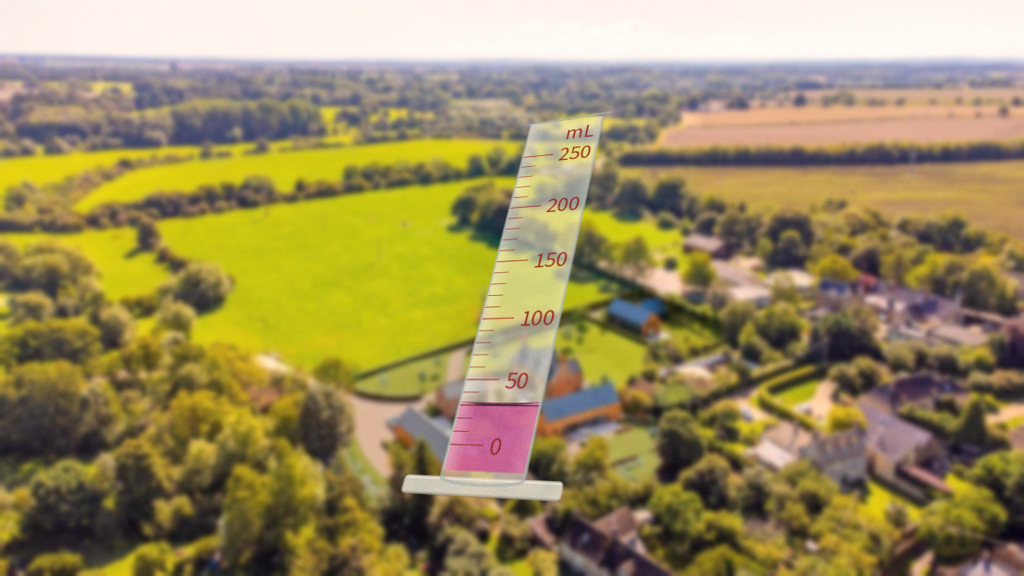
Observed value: mL 30
